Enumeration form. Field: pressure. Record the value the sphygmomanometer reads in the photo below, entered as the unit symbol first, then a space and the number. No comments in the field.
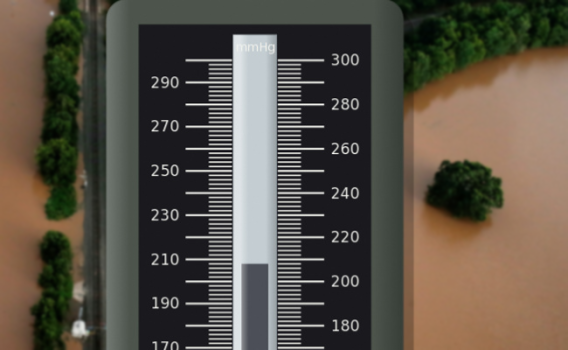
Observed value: mmHg 208
